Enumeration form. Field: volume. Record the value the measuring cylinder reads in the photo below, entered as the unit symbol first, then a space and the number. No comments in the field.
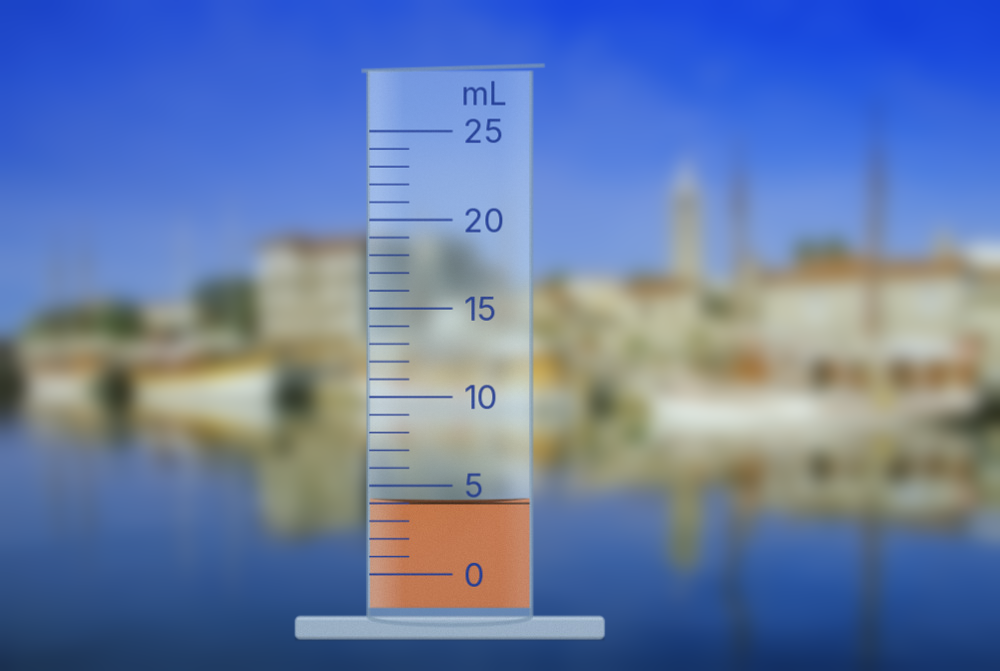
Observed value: mL 4
